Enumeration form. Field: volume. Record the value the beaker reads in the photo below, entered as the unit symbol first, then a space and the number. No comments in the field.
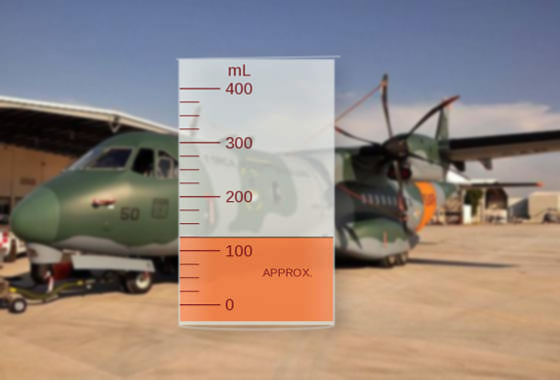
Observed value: mL 125
